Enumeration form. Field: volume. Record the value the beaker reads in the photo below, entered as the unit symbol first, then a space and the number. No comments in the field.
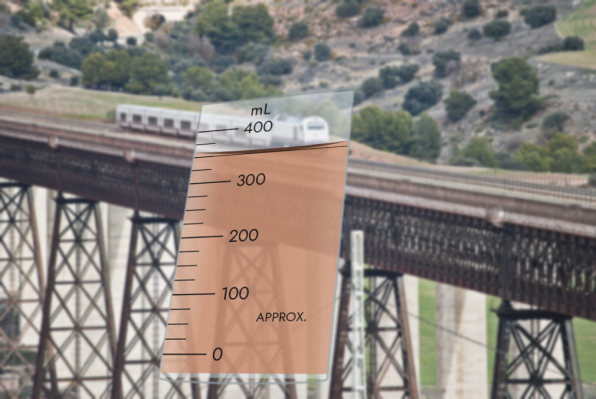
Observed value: mL 350
